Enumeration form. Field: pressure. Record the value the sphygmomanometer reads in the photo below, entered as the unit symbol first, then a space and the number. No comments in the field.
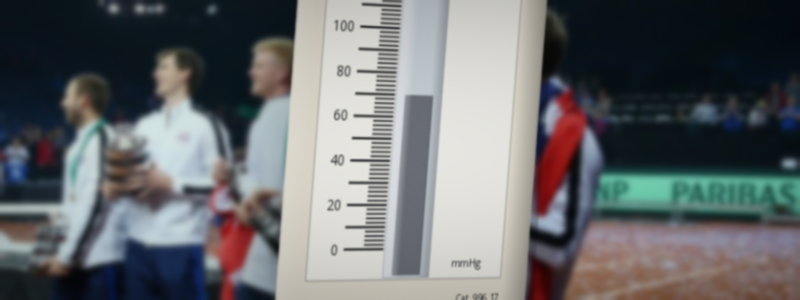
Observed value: mmHg 70
